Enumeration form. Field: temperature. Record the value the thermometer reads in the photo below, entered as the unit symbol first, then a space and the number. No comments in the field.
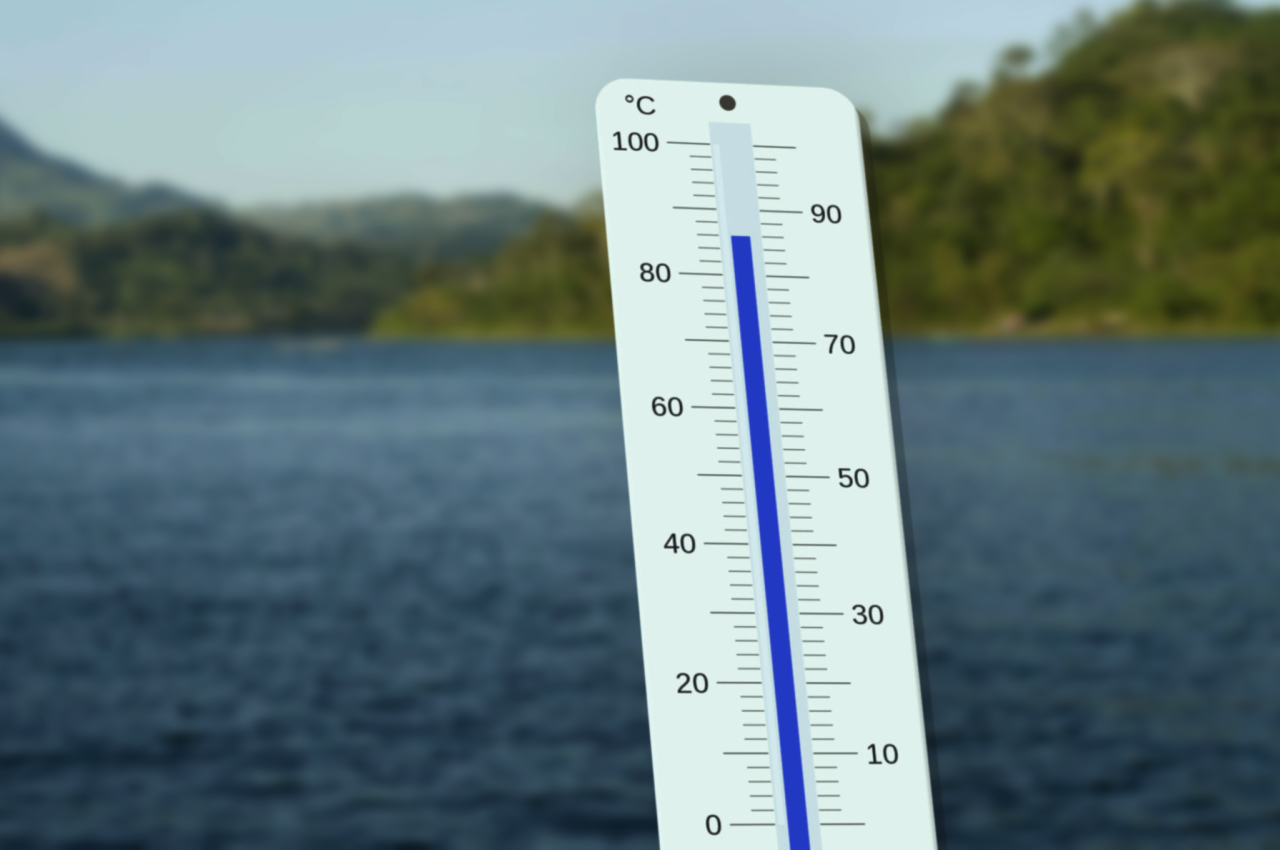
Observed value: °C 86
